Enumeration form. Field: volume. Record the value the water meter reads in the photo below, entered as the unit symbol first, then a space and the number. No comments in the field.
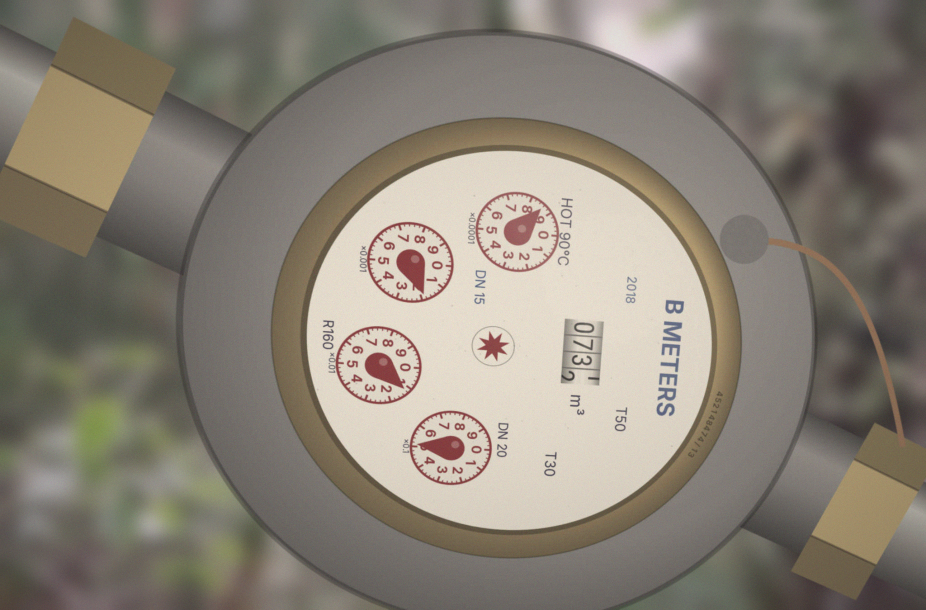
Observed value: m³ 731.5118
